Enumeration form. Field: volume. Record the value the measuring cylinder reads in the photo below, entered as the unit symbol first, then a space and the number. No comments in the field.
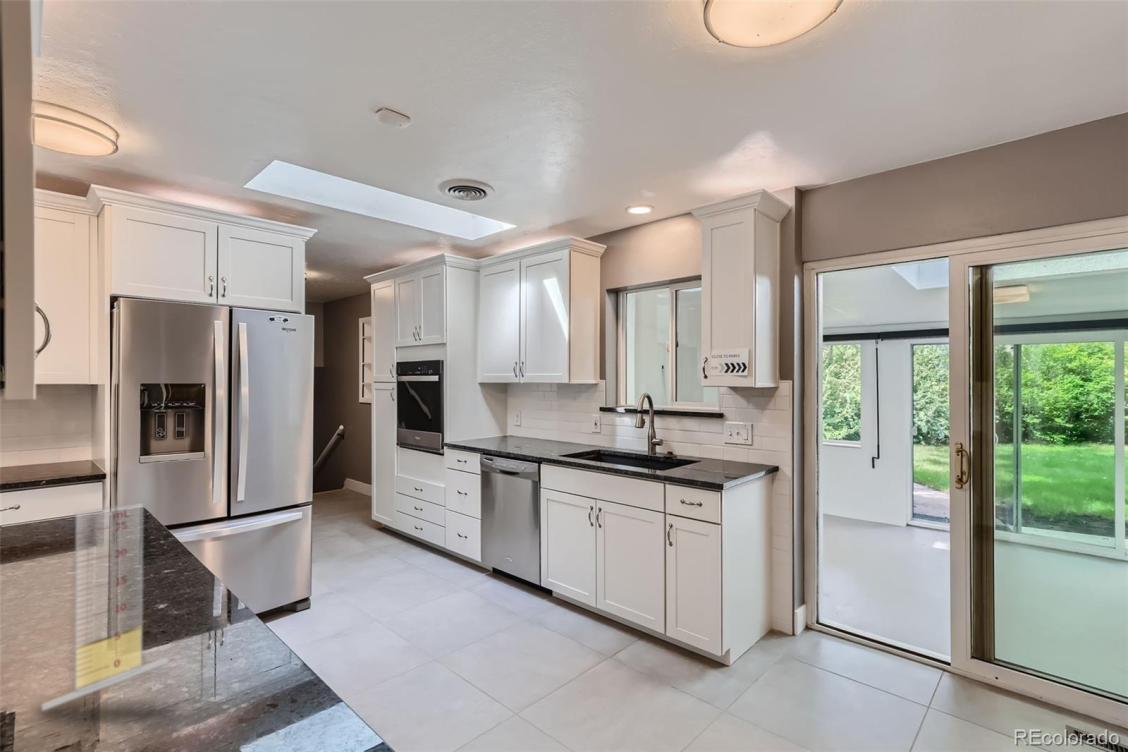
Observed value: mL 5
